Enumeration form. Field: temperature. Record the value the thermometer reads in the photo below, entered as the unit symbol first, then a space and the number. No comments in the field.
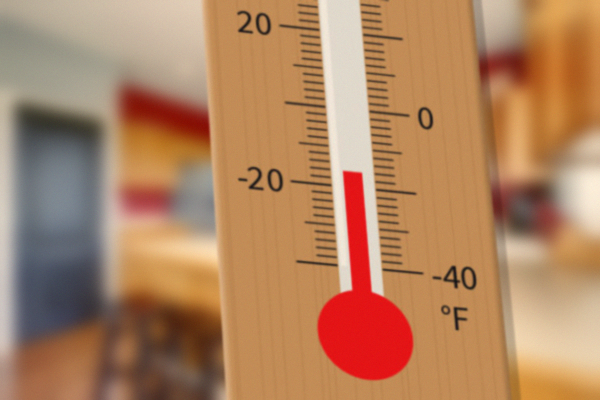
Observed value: °F -16
